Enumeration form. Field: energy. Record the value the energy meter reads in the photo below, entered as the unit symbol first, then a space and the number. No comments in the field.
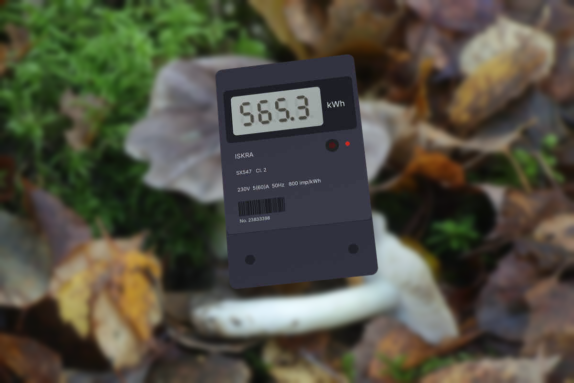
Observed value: kWh 565.3
